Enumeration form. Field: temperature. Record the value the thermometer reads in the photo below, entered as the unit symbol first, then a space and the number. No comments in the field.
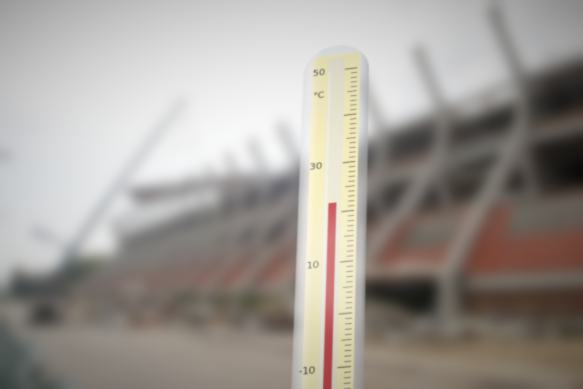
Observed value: °C 22
